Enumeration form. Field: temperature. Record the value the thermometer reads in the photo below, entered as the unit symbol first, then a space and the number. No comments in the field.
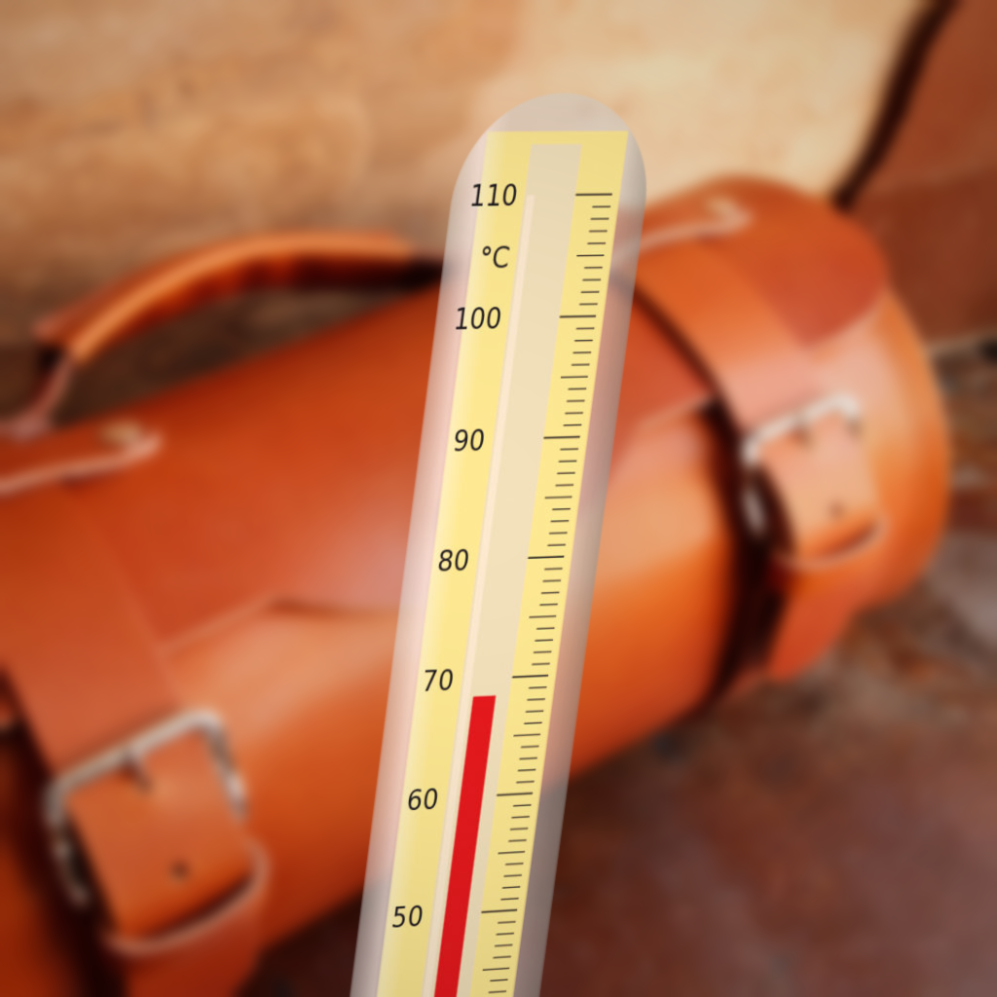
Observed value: °C 68.5
